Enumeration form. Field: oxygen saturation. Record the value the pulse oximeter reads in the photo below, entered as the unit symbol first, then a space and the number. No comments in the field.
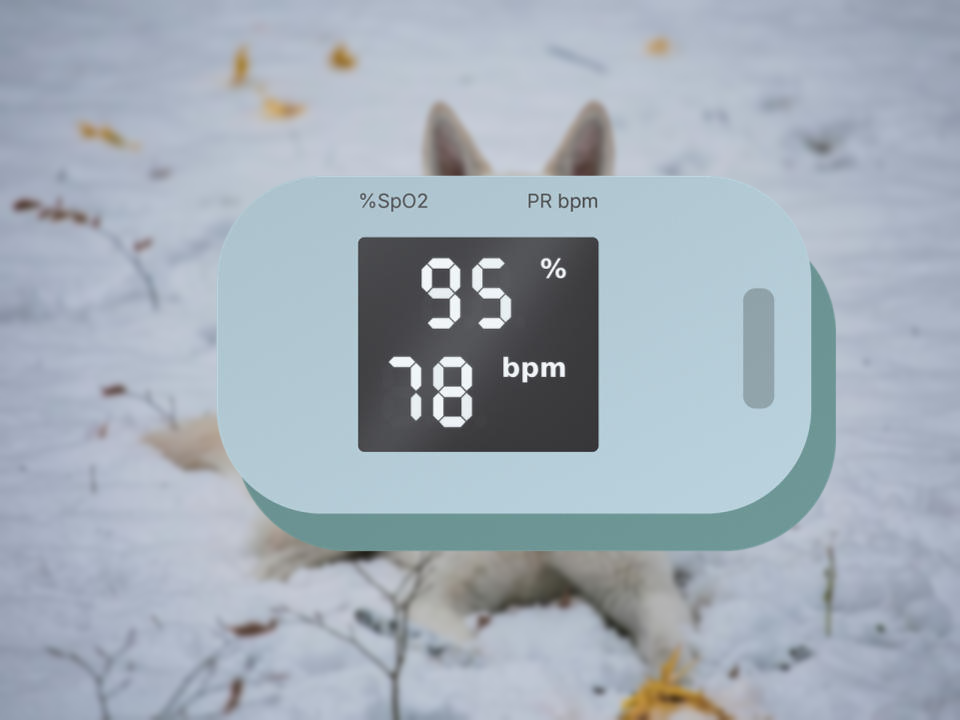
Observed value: % 95
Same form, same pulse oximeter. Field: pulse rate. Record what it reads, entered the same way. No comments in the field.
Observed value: bpm 78
